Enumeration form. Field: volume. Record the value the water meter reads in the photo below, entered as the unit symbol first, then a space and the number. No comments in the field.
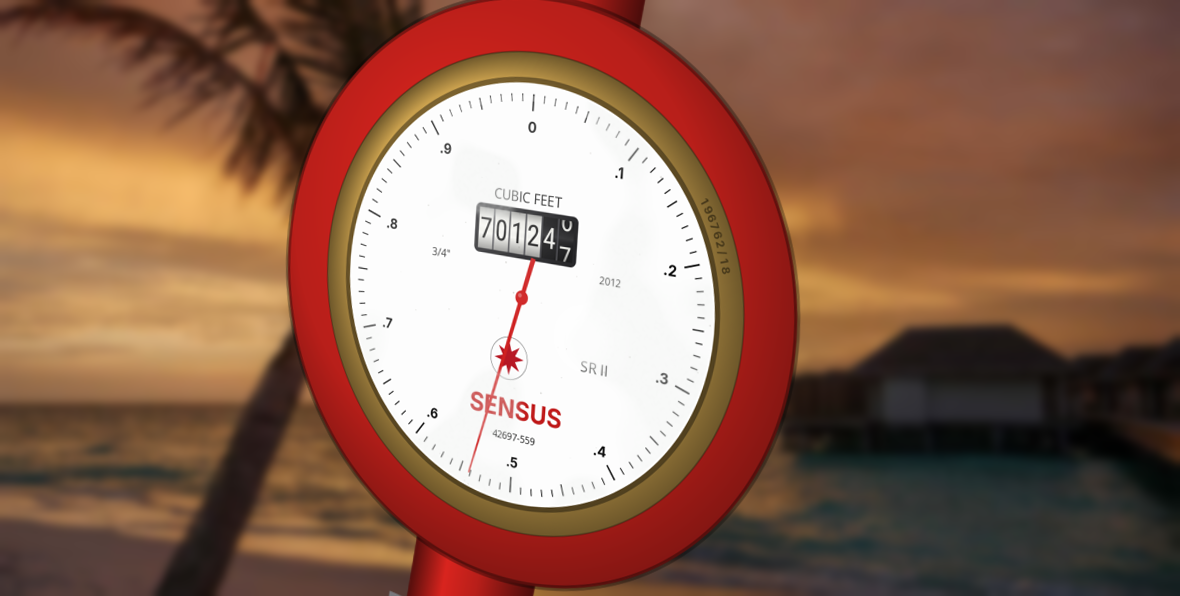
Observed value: ft³ 701246.54
